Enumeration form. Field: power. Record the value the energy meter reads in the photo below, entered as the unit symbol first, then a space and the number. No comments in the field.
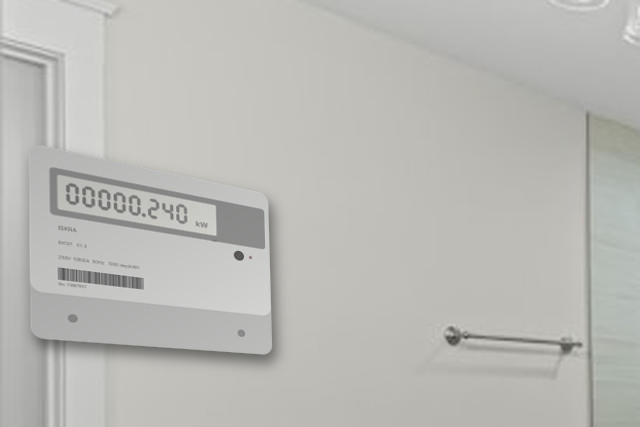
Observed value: kW 0.240
